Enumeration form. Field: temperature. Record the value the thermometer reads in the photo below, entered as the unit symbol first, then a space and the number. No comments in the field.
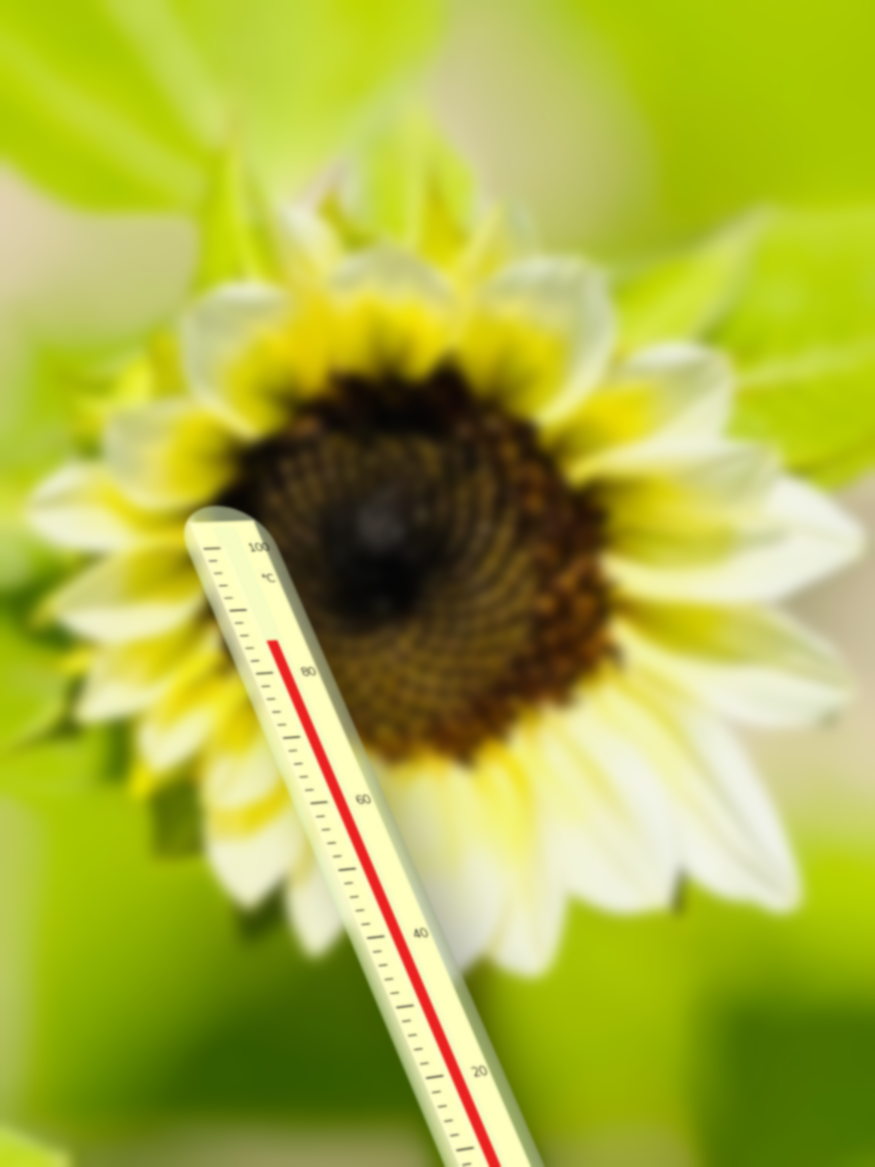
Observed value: °C 85
